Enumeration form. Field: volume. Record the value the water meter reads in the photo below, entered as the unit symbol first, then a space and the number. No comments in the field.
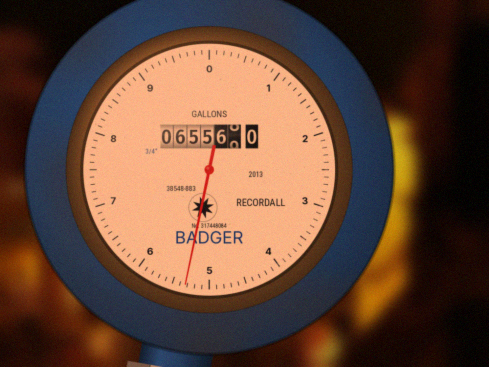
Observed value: gal 655685.3
